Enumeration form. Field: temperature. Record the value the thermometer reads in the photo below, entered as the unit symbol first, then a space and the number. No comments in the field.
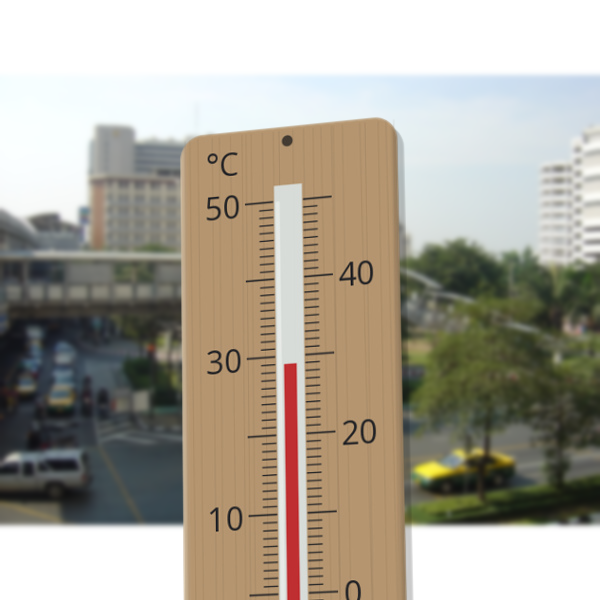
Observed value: °C 29
